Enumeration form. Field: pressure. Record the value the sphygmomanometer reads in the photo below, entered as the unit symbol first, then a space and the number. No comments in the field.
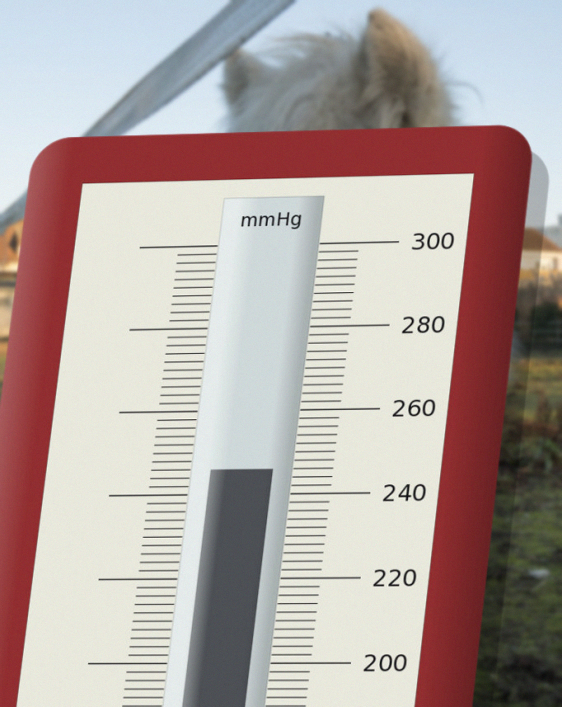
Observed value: mmHg 246
